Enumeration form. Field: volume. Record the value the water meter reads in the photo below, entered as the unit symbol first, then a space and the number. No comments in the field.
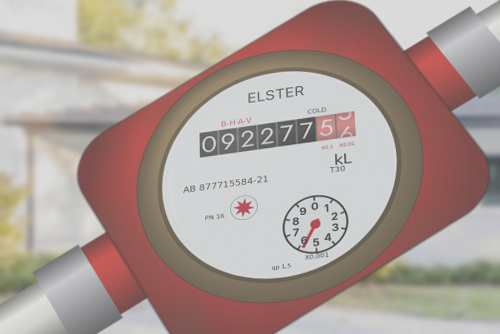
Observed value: kL 92277.555
